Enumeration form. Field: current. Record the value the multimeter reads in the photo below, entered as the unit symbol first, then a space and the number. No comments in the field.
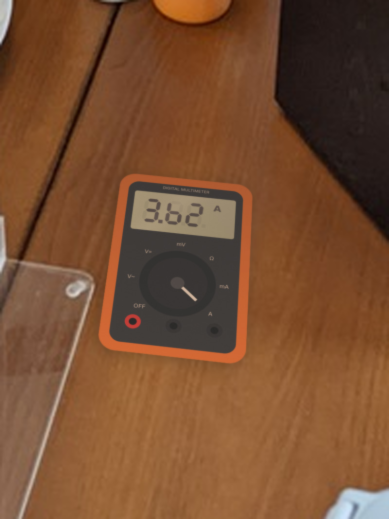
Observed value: A 3.62
